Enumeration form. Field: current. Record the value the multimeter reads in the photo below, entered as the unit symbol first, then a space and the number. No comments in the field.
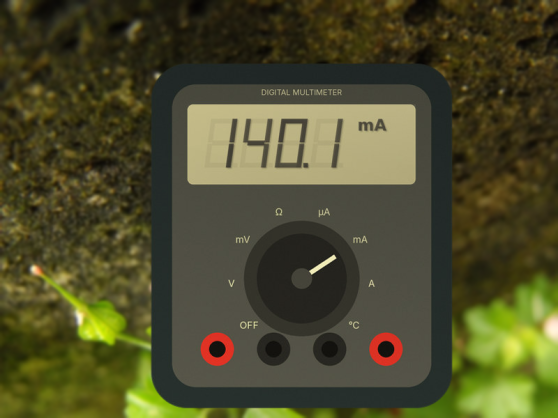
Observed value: mA 140.1
